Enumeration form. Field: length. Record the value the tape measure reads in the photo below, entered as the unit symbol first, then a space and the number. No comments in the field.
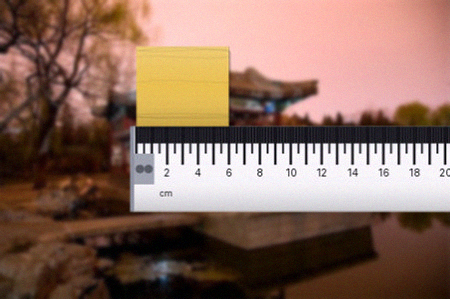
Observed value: cm 6
